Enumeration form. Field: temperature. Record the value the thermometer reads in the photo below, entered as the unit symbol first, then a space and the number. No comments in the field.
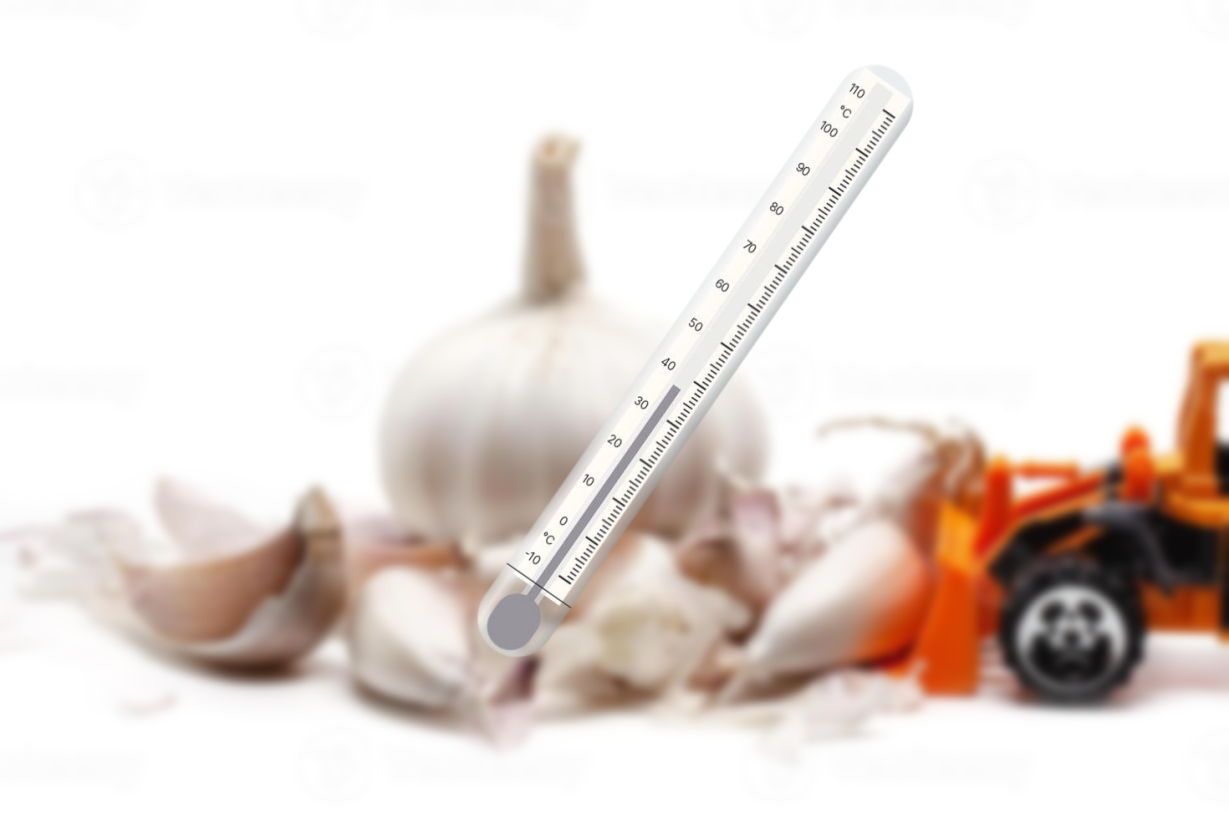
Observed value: °C 37
